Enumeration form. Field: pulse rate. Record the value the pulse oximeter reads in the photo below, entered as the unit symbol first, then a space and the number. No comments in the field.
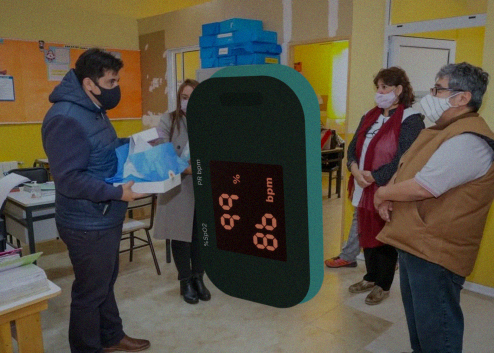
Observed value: bpm 86
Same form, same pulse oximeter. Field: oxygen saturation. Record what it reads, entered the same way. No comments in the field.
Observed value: % 99
